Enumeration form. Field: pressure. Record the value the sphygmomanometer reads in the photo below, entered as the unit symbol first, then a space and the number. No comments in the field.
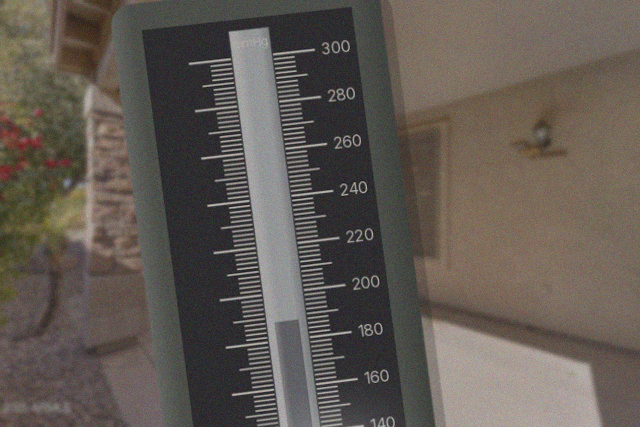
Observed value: mmHg 188
